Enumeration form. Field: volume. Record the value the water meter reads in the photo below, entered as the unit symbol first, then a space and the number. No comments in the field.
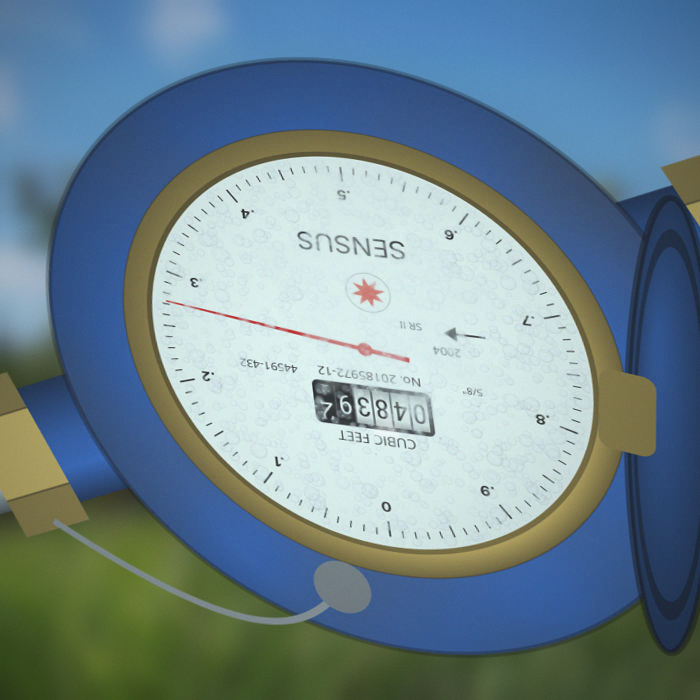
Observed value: ft³ 48392.27
